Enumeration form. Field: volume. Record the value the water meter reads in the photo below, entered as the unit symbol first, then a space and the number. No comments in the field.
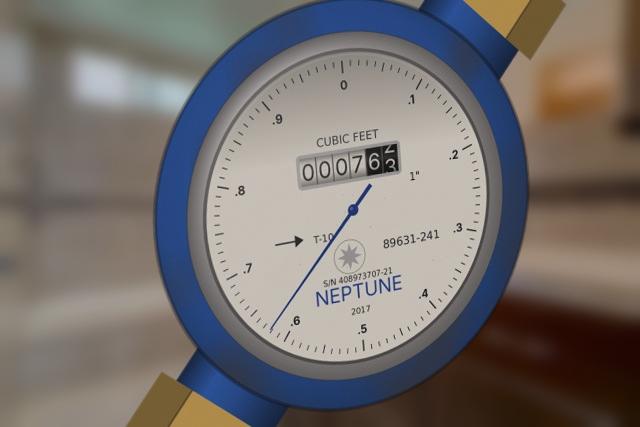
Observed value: ft³ 762.62
